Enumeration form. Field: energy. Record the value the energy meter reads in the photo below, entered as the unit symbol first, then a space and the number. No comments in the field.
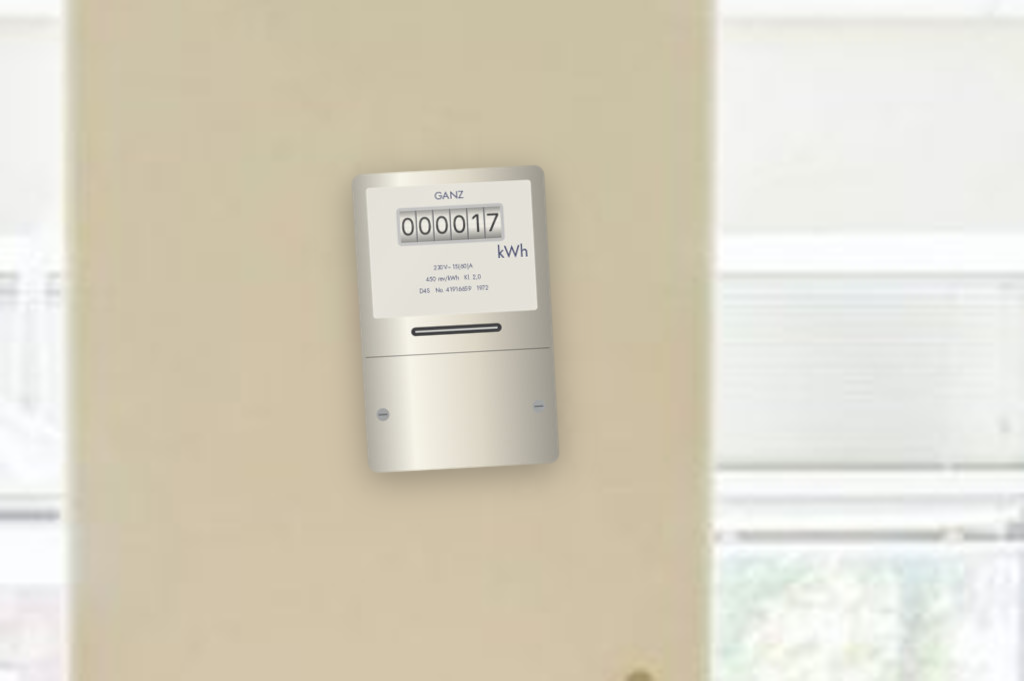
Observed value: kWh 17
